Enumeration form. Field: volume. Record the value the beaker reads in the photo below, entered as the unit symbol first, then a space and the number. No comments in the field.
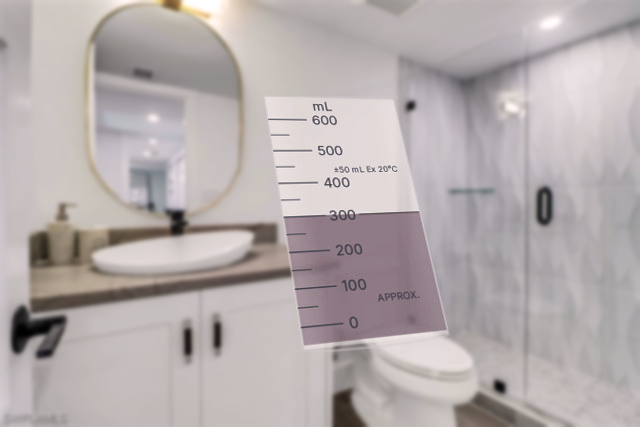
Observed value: mL 300
